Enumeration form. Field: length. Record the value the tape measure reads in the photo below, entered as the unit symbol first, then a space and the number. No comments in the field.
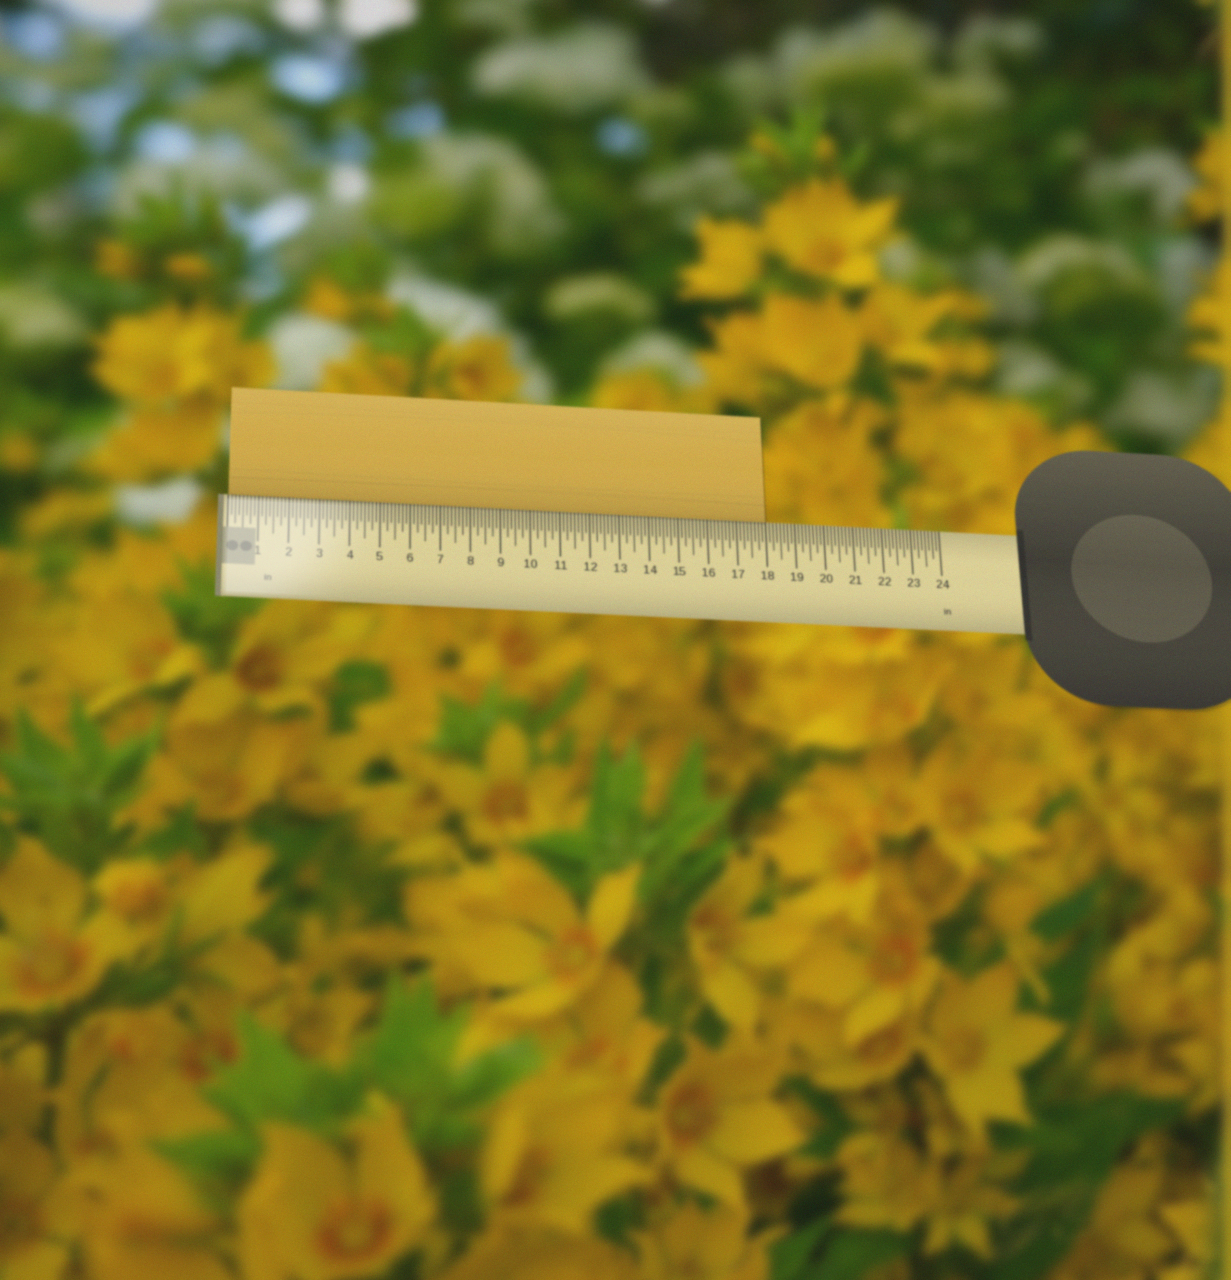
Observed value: in 18
